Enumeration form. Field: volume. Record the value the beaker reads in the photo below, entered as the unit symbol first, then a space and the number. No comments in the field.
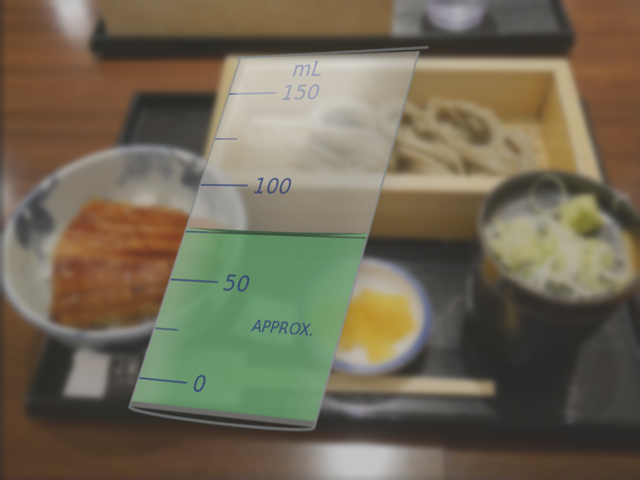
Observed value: mL 75
